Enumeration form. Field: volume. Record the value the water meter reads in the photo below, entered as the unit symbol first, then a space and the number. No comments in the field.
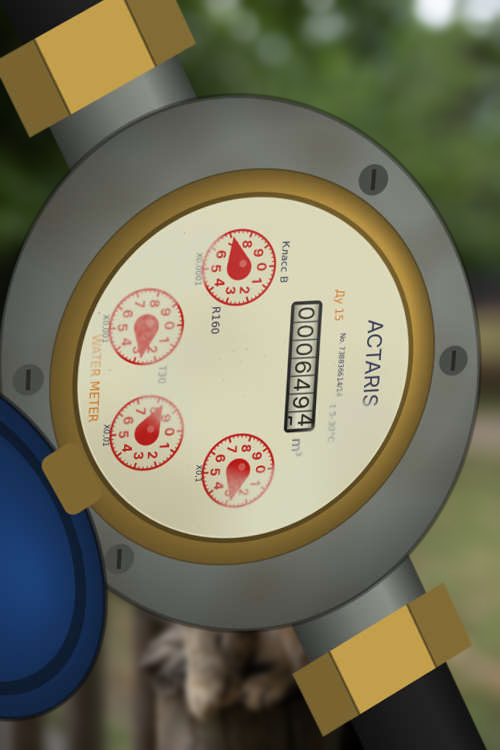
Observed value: m³ 6494.2827
